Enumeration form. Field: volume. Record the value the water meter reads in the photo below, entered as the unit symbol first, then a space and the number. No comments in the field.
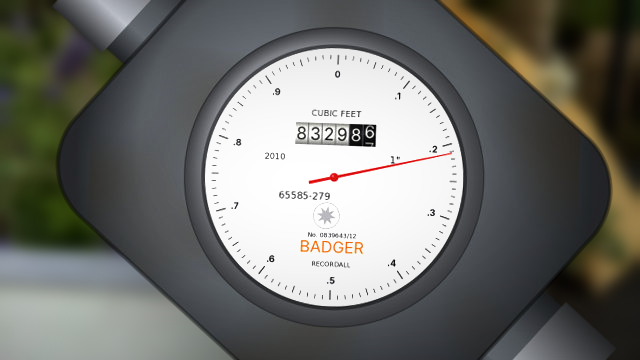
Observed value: ft³ 832986.21
